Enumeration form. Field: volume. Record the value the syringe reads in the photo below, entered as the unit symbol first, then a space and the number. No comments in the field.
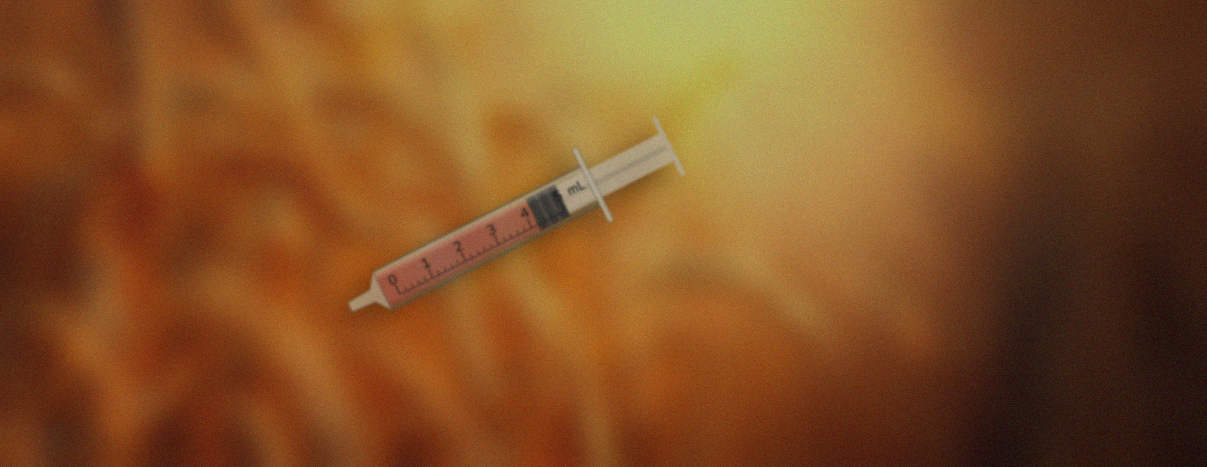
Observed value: mL 4.2
